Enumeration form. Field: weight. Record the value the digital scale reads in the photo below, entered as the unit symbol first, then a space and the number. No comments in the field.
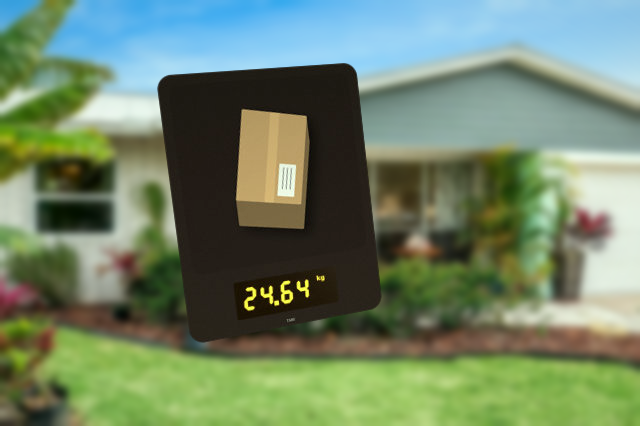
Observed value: kg 24.64
